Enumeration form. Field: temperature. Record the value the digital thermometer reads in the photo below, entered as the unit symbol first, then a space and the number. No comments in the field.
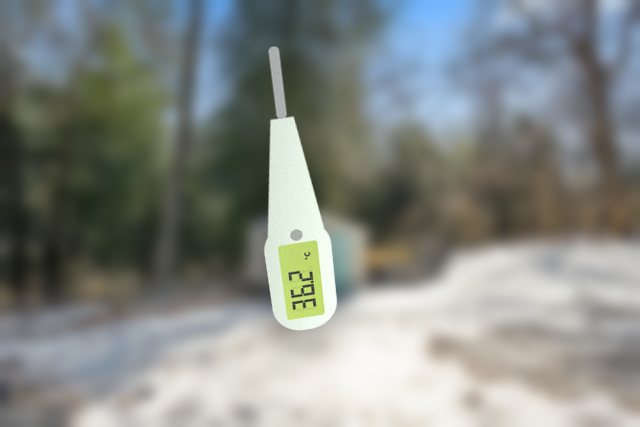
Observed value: °C 36.2
